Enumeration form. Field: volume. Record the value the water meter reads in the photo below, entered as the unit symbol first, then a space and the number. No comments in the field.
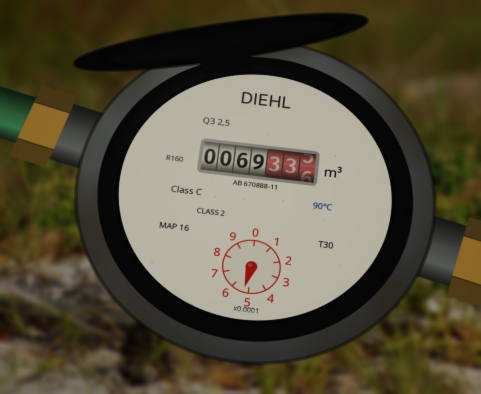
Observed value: m³ 69.3355
